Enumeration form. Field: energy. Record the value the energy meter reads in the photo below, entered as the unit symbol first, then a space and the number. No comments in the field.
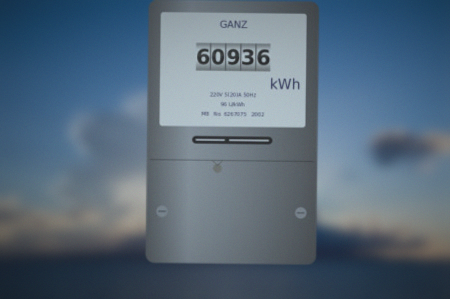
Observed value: kWh 60936
